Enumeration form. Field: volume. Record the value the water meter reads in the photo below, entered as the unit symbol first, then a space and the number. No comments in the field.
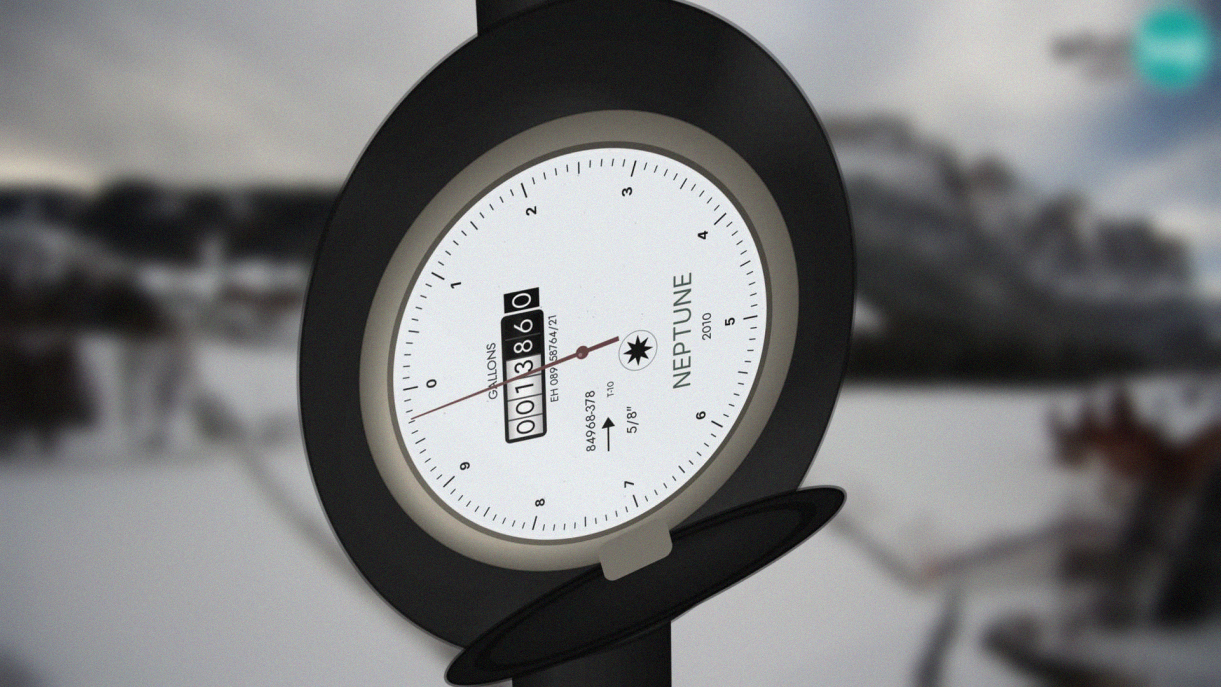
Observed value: gal 13859.7
